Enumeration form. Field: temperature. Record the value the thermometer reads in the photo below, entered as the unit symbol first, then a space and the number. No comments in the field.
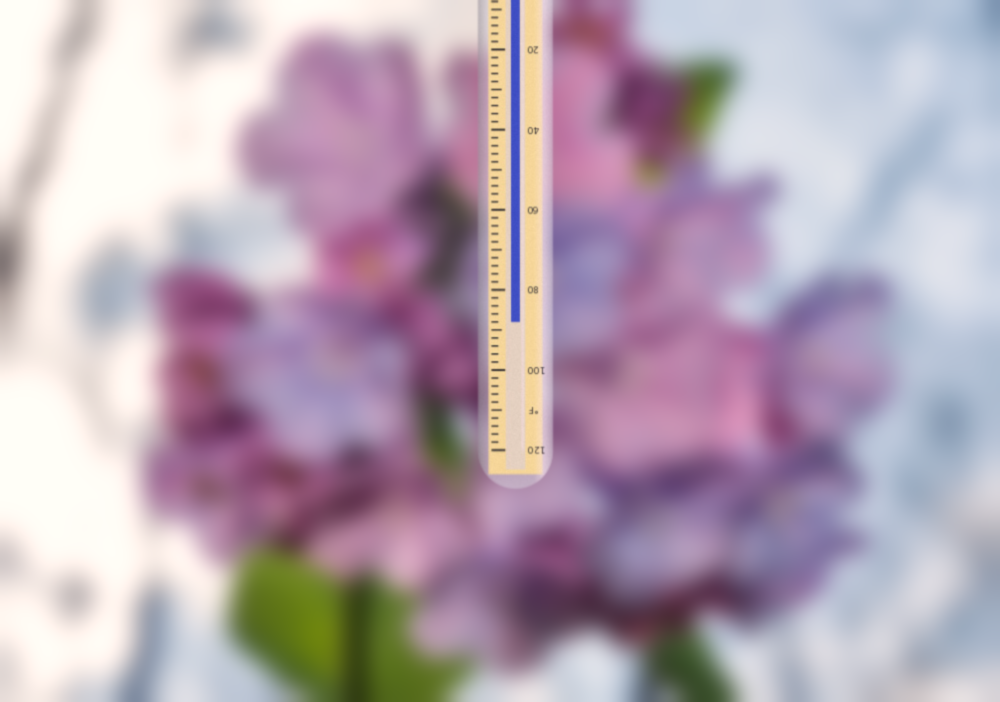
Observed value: °F 88
